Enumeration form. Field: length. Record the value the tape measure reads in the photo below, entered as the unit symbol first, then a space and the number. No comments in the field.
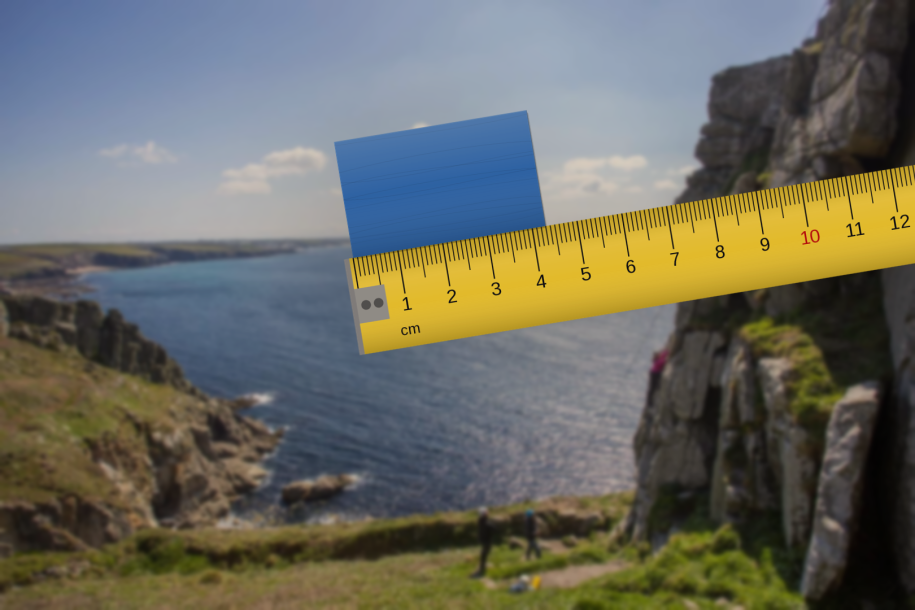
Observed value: cm 4.3
